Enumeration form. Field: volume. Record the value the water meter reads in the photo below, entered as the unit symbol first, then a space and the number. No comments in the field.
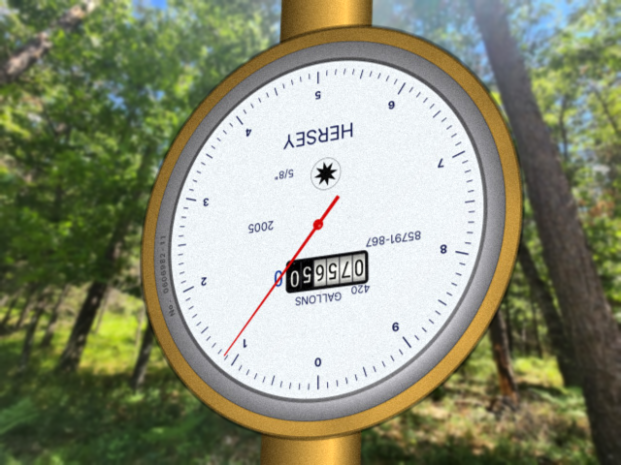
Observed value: gal 756501.1
